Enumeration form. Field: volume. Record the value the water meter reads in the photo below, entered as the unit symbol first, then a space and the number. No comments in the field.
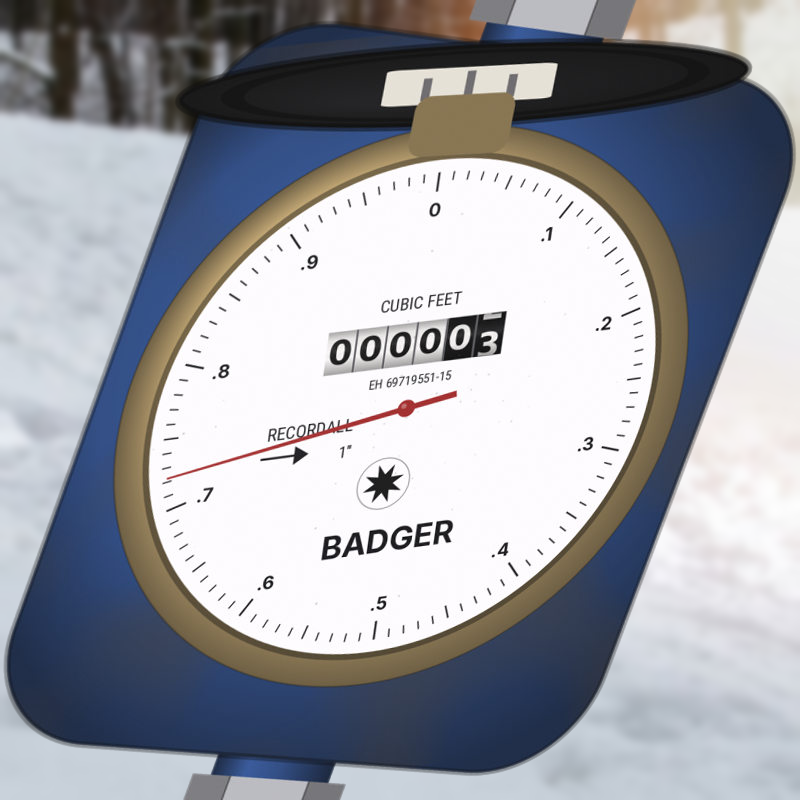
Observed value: ft³ 2.72
